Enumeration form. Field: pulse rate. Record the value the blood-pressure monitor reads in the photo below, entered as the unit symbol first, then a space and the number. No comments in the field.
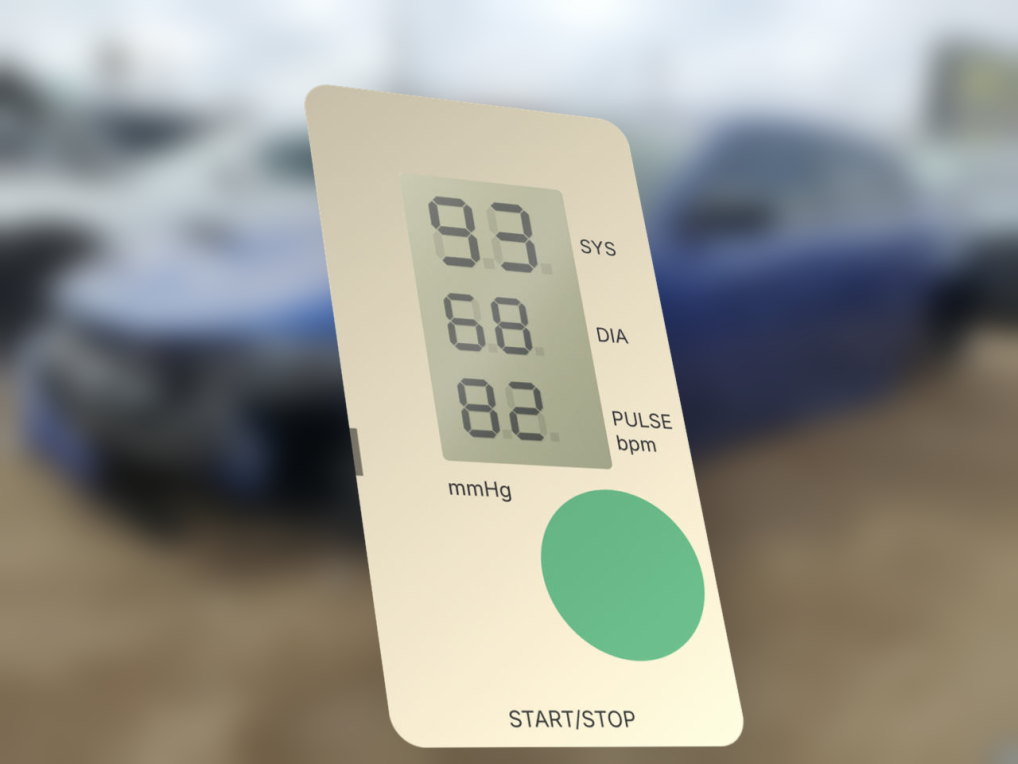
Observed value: bpm 82
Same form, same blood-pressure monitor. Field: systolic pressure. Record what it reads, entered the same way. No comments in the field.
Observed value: mmHg 93
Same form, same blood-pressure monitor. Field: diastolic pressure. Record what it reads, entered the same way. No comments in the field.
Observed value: mmHg 68
